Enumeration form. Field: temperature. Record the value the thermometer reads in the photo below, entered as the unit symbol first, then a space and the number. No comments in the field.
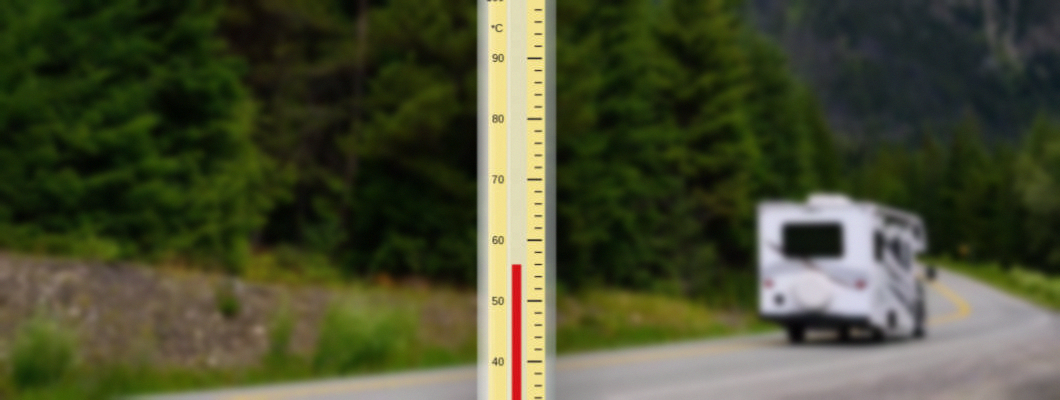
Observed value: °C 56
